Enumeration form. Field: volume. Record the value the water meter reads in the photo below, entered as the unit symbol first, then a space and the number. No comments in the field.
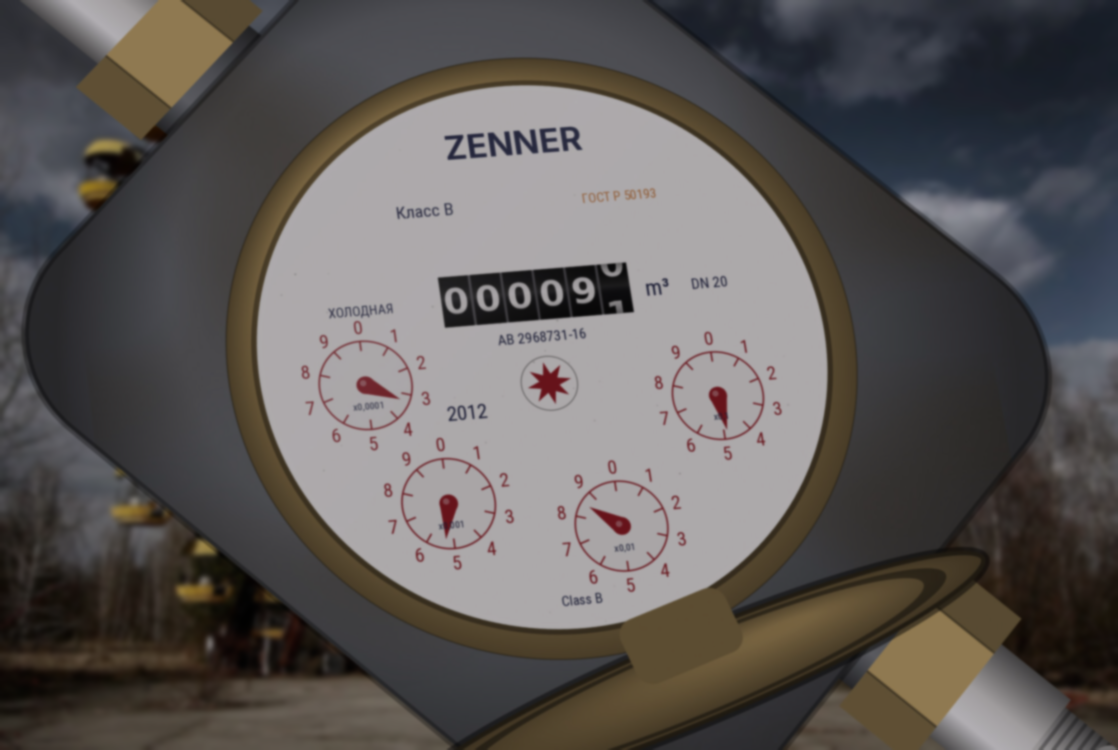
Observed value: m³ 90.4853
